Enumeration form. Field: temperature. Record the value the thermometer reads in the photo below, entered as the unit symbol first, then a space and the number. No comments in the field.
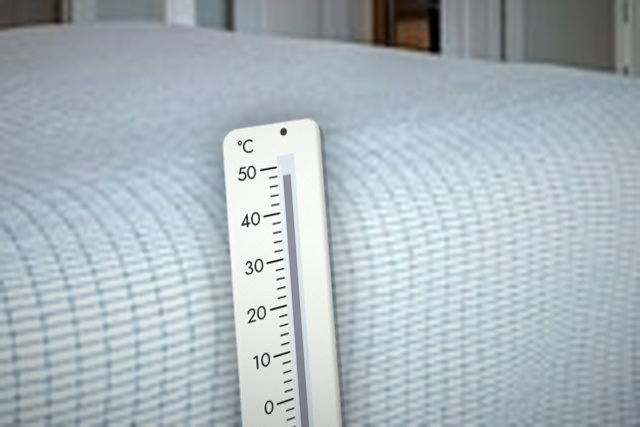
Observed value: °C 48
